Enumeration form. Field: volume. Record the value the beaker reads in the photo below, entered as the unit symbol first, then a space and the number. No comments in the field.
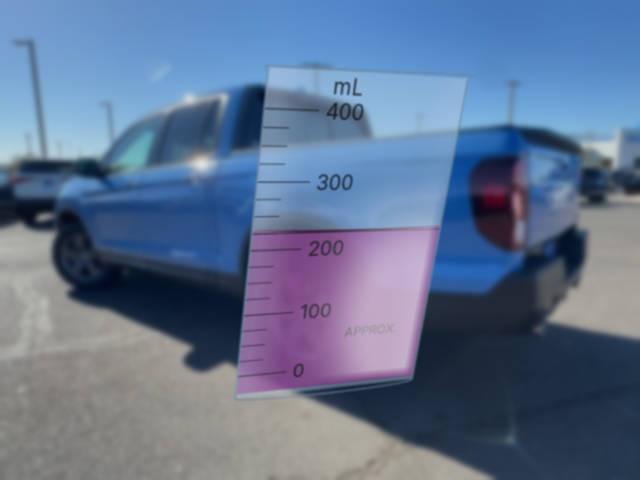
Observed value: mL 225
